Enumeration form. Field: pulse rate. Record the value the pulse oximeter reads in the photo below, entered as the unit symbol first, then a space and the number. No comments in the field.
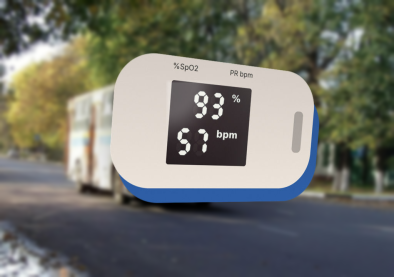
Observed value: bpm 57
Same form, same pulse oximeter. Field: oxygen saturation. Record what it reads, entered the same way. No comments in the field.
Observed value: % 93
